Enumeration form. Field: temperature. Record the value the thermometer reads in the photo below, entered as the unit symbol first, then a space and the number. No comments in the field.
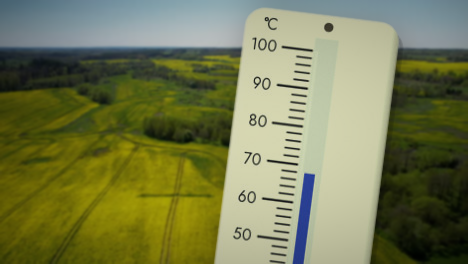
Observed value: °C 68
